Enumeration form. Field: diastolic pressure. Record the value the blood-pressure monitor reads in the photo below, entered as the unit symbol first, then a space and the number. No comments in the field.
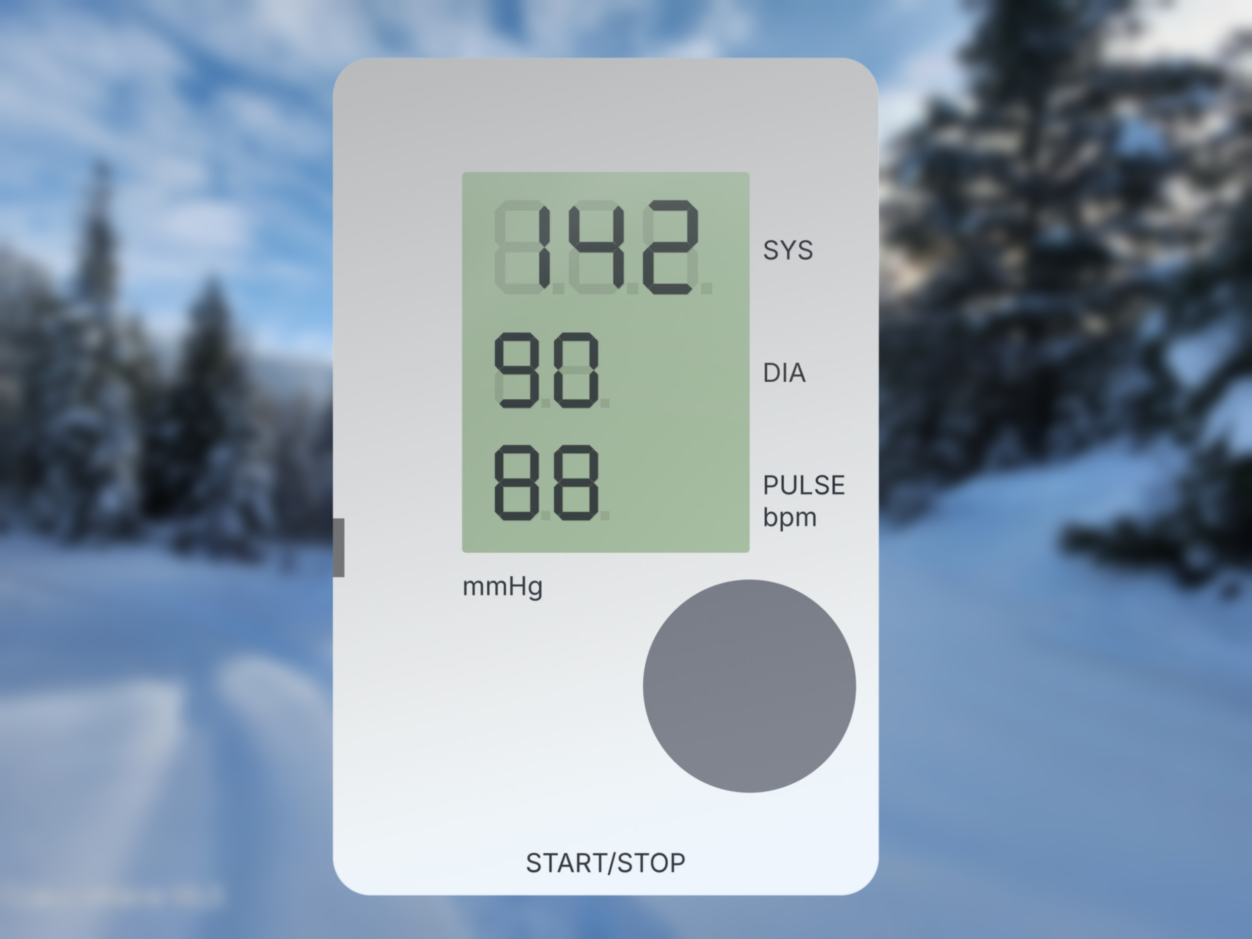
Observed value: mmHg 90
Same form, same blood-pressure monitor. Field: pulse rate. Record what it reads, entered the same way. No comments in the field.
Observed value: bpm 88
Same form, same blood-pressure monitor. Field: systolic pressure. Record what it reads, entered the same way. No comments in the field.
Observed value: mmHg 142
